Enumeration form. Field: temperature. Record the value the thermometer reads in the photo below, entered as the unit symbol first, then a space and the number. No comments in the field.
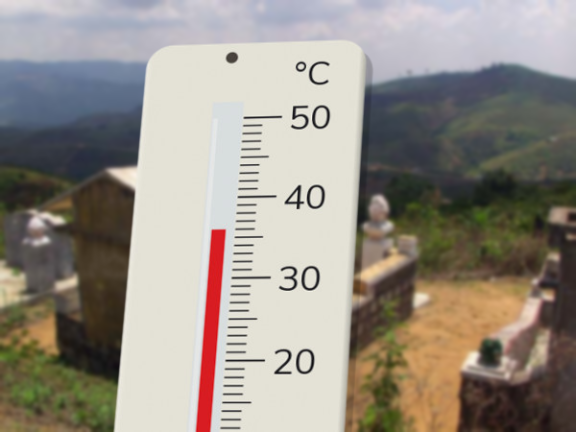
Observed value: °C 36
